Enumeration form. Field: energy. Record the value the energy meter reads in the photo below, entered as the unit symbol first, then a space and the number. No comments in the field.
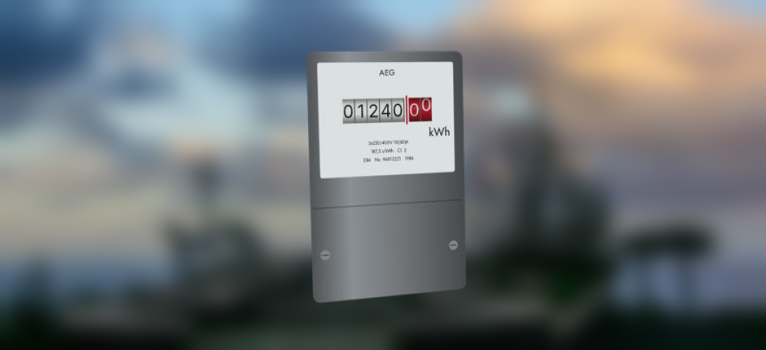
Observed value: kWh 1240.00
